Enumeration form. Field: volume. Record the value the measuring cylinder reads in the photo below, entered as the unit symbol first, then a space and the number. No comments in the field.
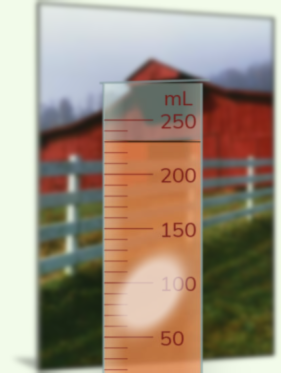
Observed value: mL 230
